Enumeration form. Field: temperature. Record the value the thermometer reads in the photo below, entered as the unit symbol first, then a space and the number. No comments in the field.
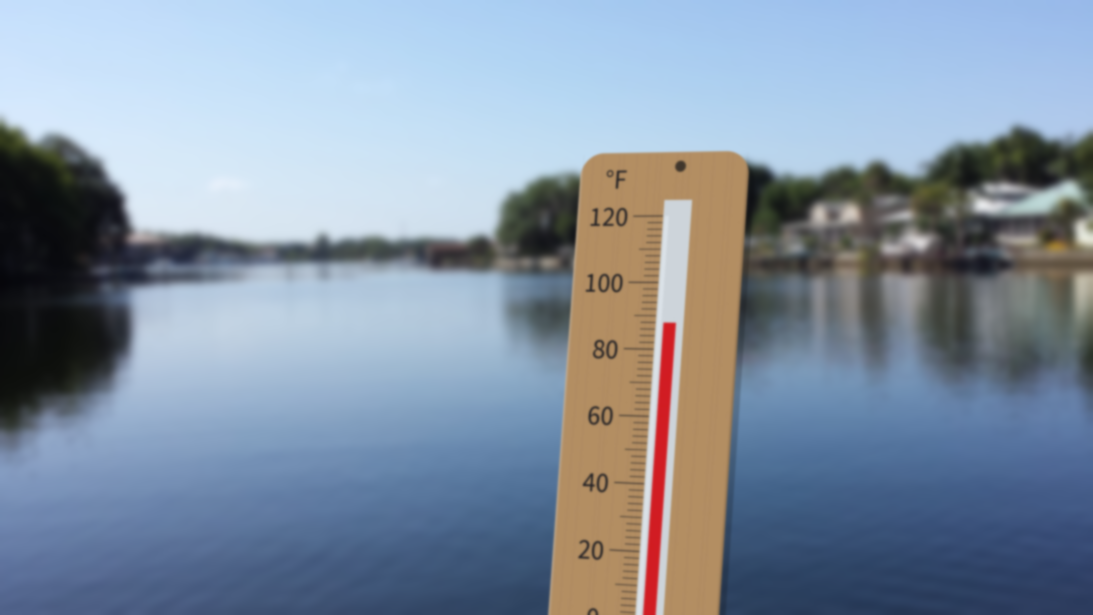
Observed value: °F 88
